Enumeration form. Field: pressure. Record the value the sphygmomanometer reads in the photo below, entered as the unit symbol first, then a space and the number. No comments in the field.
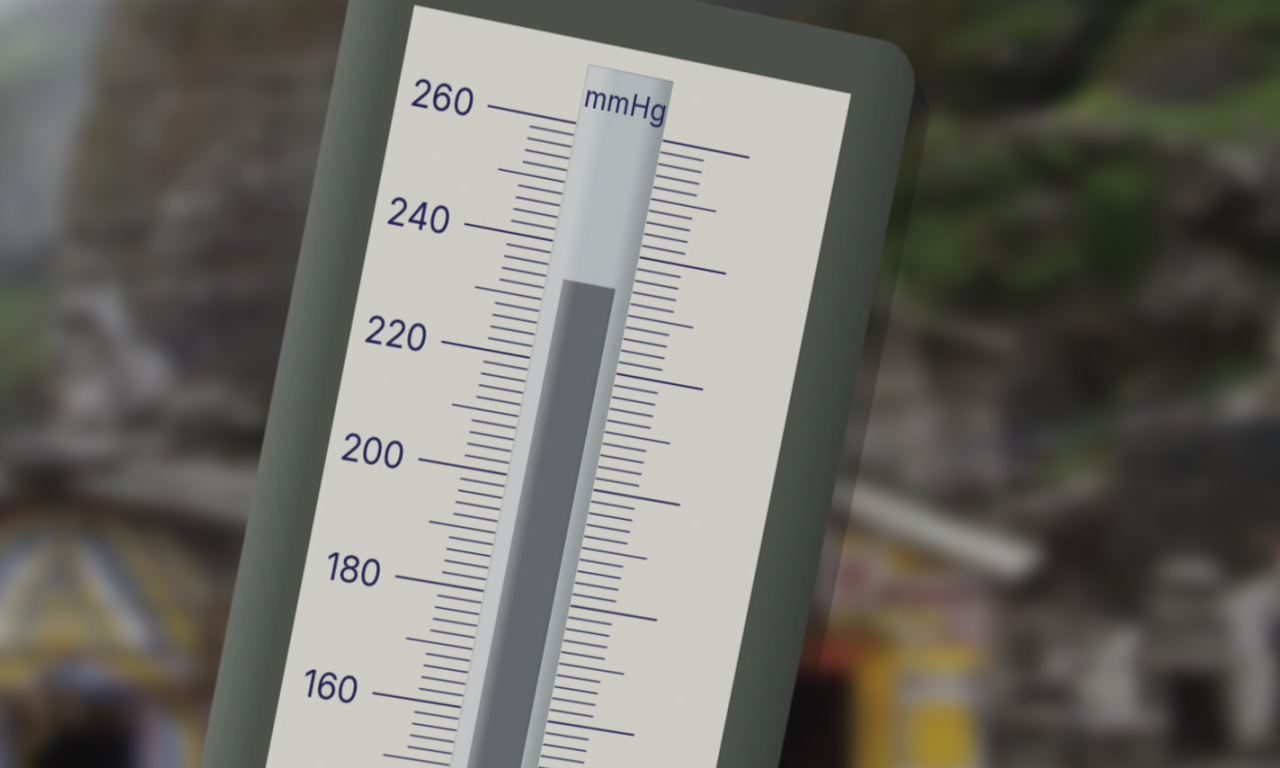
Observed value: mmHg 234
